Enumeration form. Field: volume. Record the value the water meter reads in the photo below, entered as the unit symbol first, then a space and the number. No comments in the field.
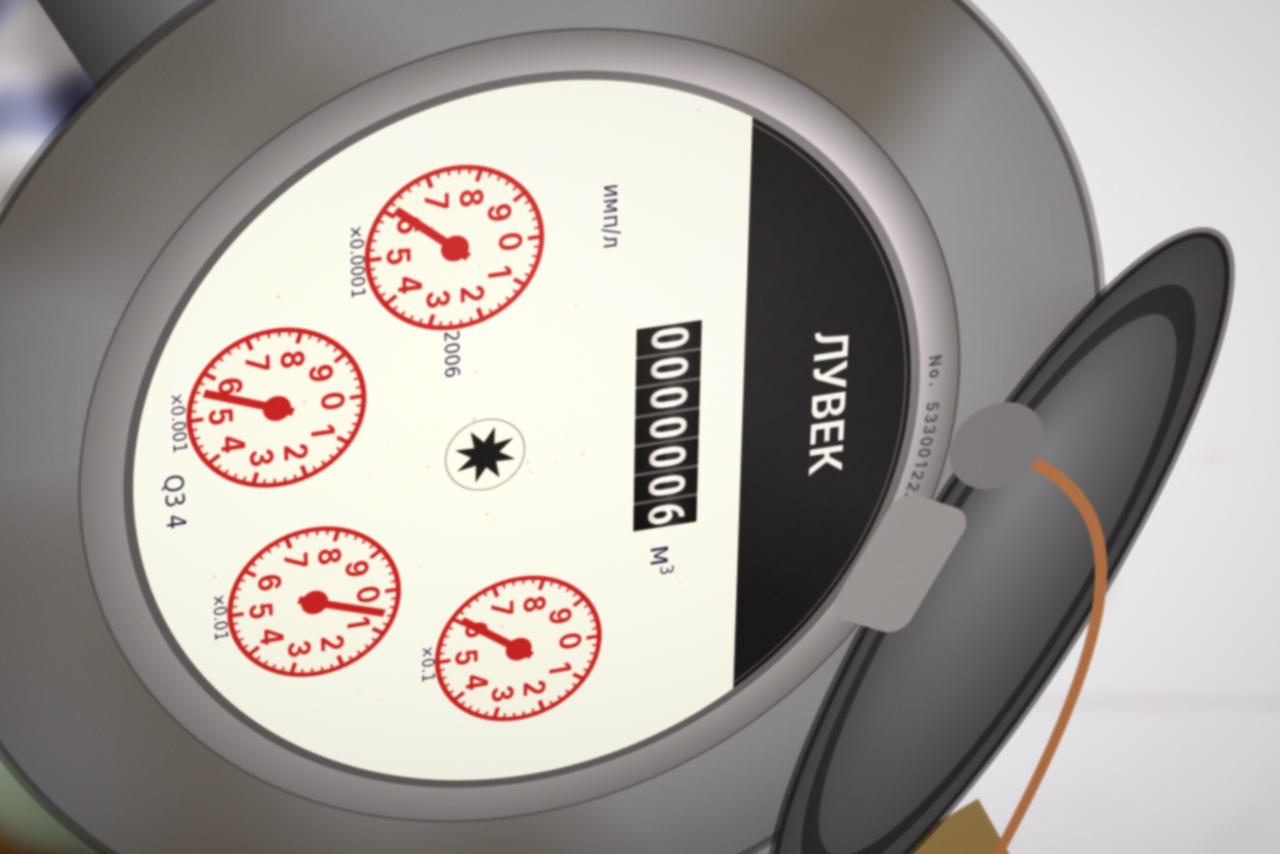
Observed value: m³ 6.6056
